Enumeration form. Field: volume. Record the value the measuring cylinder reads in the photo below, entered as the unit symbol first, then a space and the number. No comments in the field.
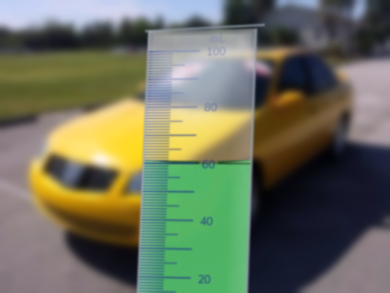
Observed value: mL 60
